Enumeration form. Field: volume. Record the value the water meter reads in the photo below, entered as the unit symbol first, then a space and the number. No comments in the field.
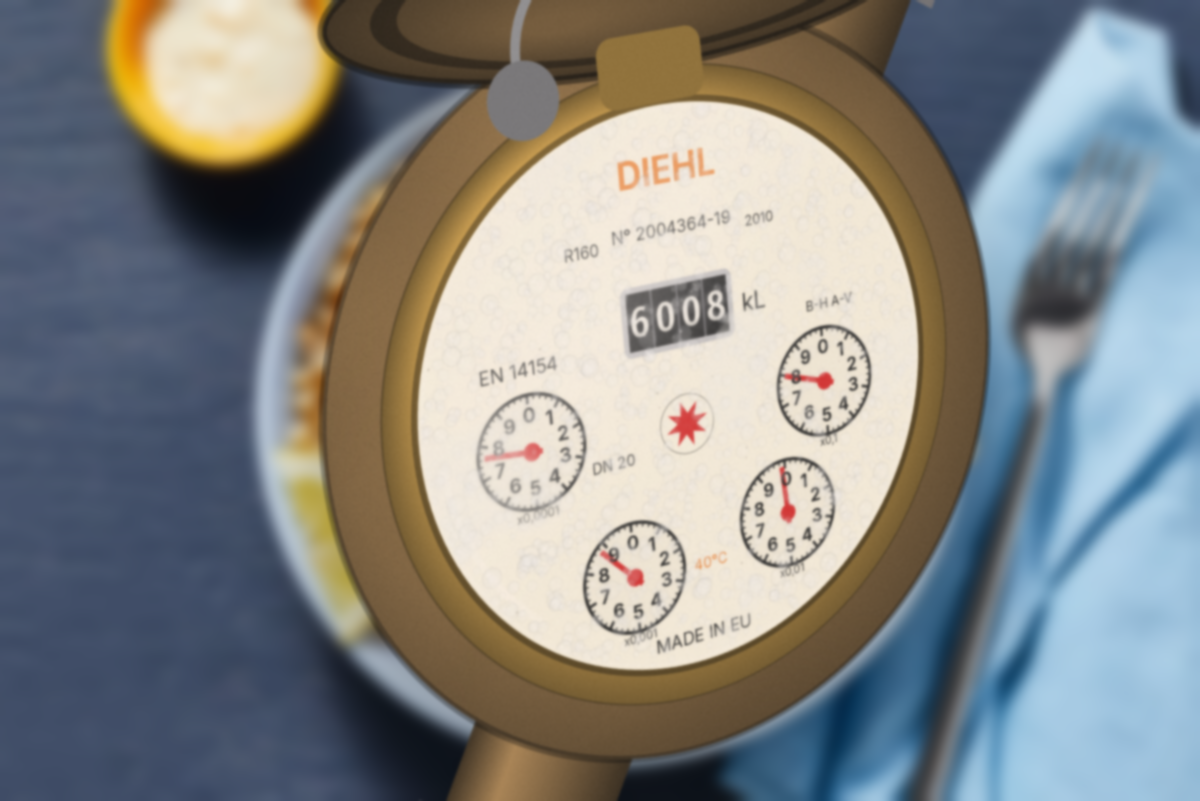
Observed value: kL 6008.7987
